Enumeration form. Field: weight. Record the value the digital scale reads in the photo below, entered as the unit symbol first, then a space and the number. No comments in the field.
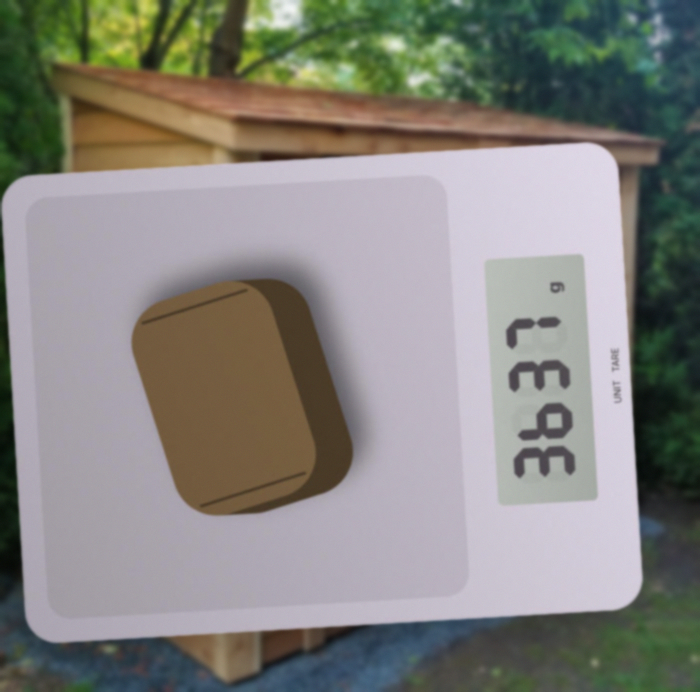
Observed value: g 3637
